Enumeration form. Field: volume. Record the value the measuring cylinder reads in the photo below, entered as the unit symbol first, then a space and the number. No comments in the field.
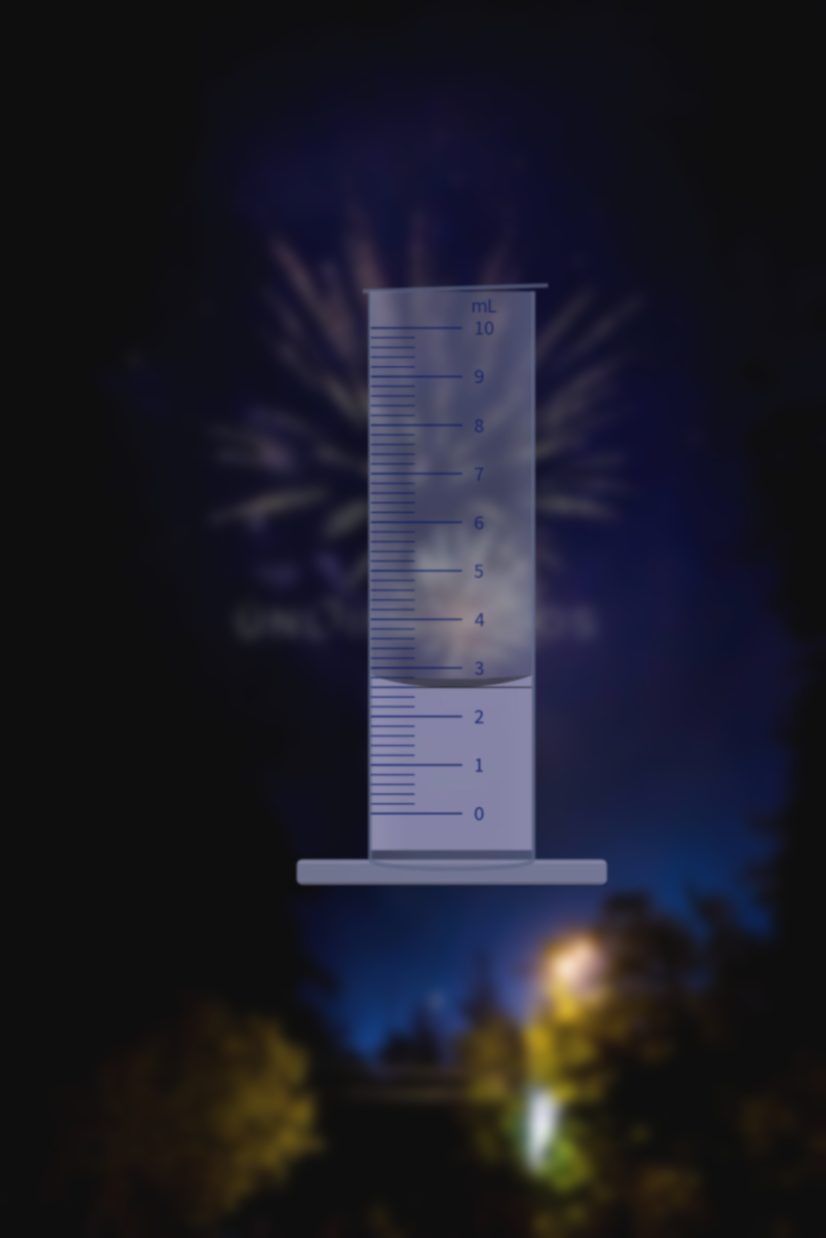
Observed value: mL 2.6
